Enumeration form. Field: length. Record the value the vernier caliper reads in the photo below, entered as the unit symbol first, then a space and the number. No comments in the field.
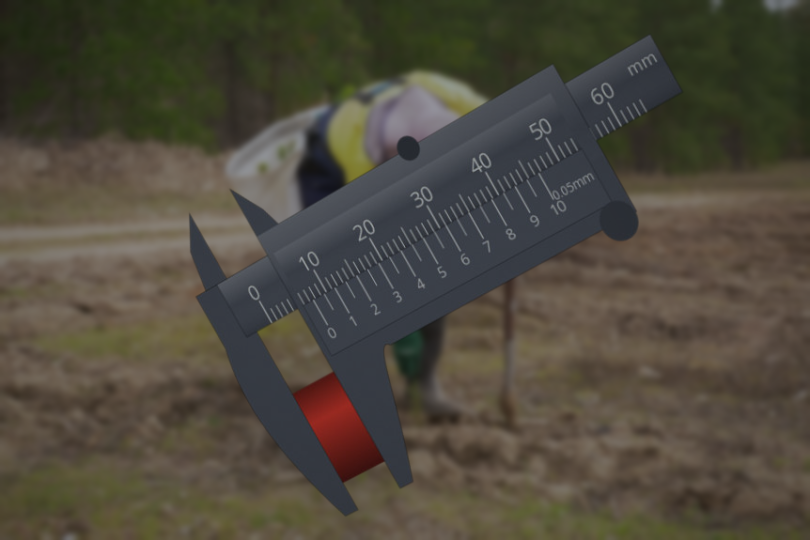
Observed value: mm 7.6
